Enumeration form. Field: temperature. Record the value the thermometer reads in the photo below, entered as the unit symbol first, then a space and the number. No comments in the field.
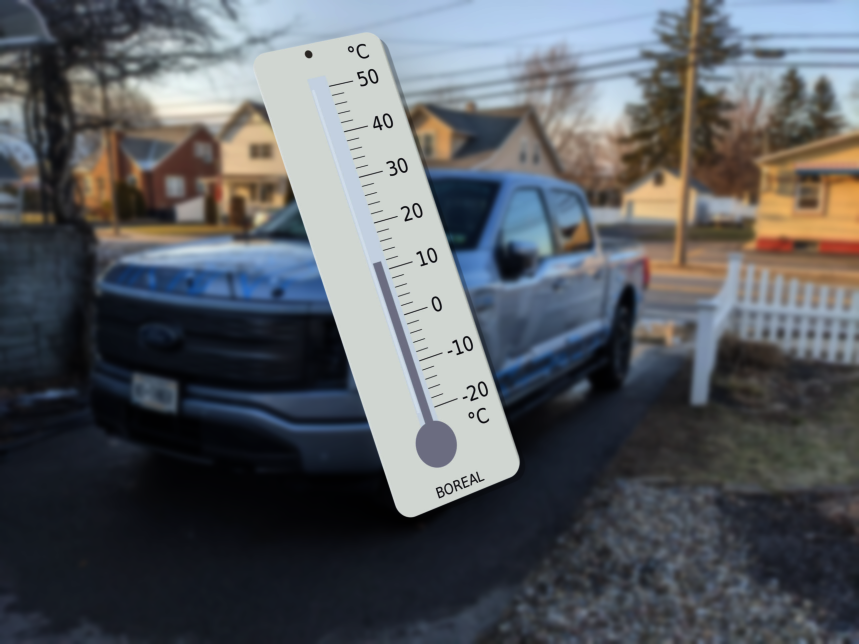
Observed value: °C 12
